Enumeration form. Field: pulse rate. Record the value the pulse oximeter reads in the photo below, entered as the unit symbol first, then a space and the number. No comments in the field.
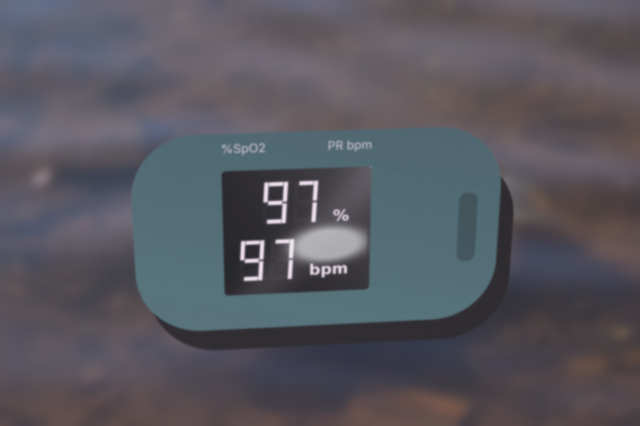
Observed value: bpm 97
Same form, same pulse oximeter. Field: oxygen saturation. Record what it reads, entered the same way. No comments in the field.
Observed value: % 97
